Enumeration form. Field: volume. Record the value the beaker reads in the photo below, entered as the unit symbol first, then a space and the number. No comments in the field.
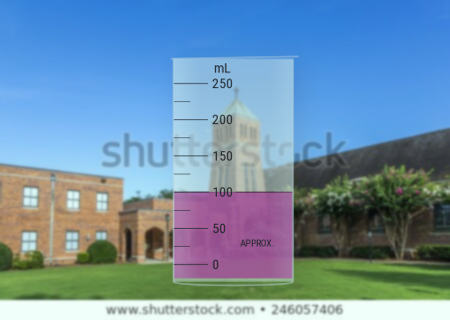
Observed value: mL 100
